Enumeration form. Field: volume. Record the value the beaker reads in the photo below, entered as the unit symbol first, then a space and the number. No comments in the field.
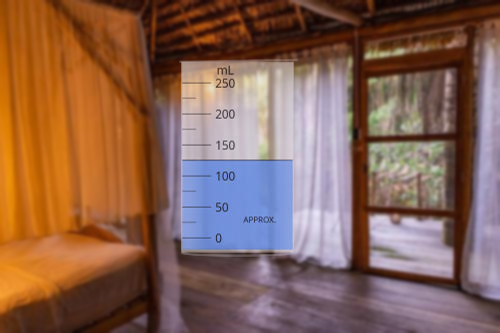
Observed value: mL 125
